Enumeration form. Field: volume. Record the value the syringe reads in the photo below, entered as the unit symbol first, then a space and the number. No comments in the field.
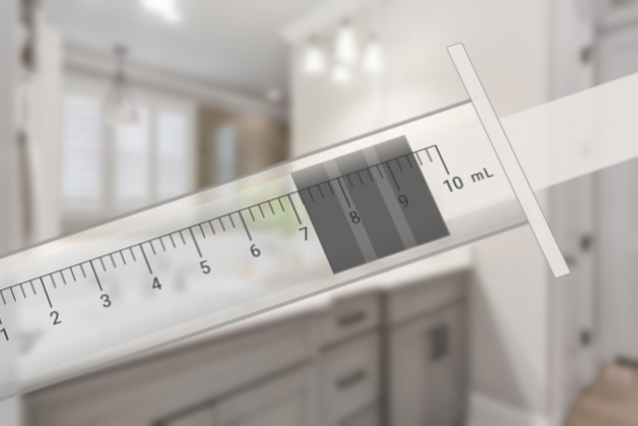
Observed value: mL 7.2
